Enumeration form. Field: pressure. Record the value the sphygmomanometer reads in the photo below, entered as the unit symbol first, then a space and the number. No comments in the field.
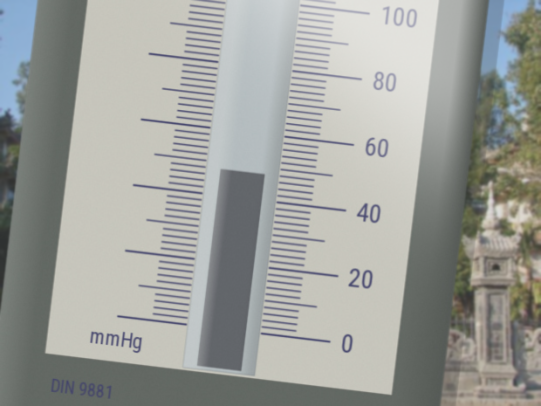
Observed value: mmHg 48
